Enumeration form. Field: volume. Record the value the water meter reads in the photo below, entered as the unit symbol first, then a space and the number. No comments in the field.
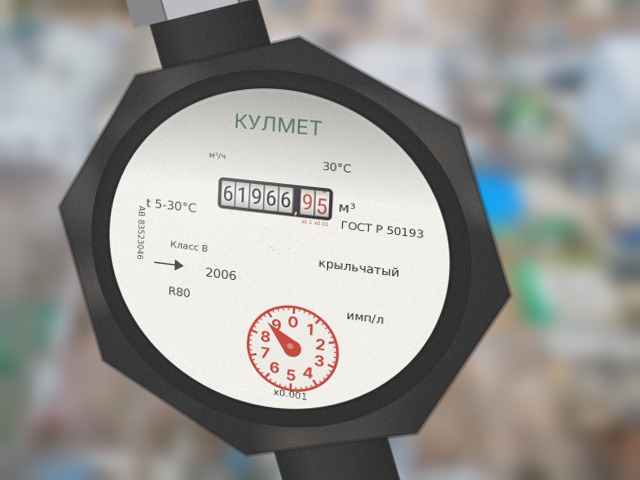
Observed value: m³ 61966.948
